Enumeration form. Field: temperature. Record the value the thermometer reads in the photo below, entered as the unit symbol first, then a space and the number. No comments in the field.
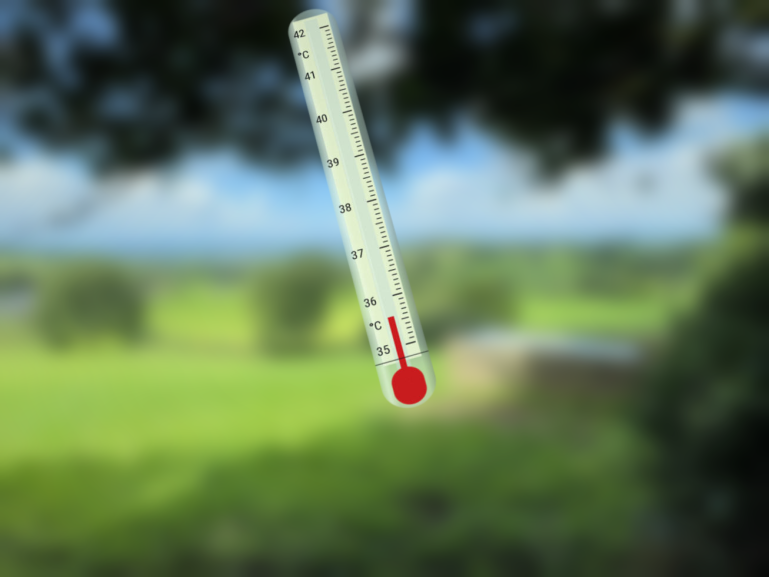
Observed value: °C 35.6
